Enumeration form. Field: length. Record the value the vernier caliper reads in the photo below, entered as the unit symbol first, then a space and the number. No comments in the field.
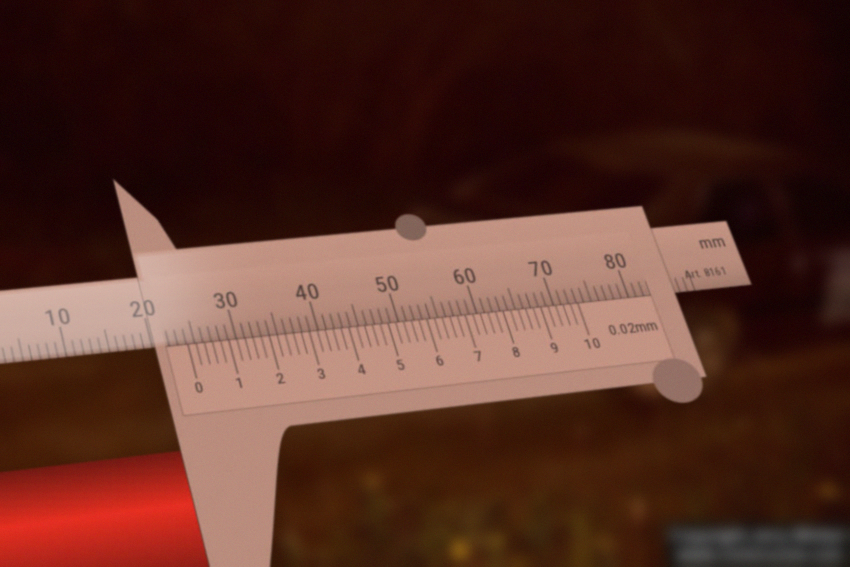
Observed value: mm 24.2
